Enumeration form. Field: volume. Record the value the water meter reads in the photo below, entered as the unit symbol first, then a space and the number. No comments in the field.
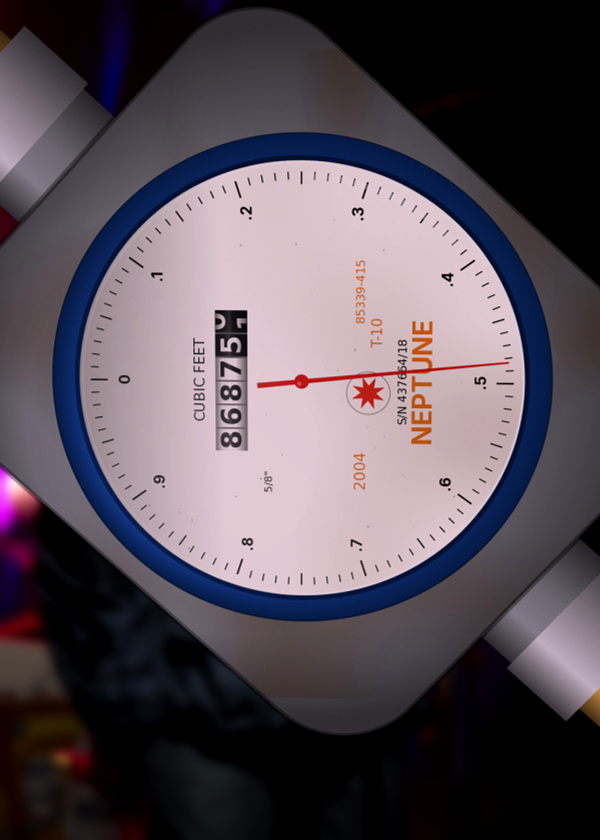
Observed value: ft³ 868750.48
